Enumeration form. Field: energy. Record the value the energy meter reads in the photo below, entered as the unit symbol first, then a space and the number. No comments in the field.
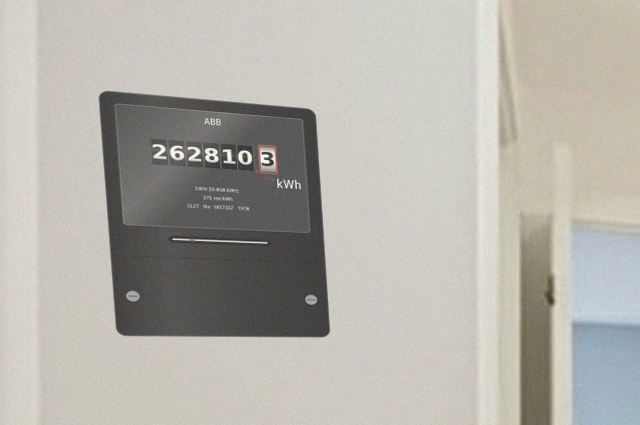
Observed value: kWh 262810.3
